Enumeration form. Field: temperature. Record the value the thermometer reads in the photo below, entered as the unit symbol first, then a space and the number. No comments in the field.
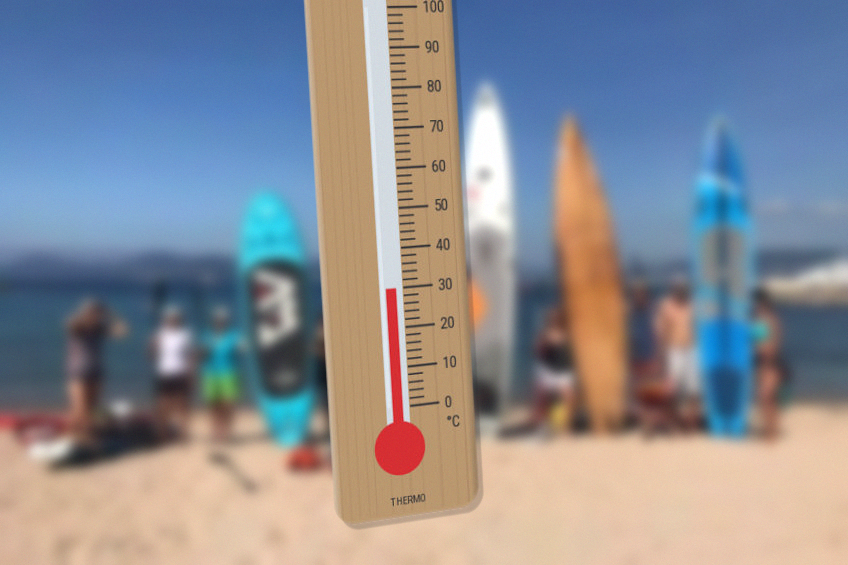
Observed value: °C 30
